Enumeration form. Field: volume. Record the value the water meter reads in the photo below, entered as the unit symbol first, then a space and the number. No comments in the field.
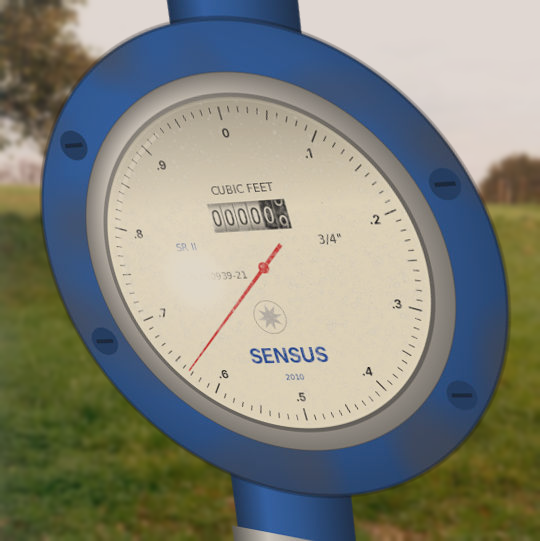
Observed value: ft³ 8.63
